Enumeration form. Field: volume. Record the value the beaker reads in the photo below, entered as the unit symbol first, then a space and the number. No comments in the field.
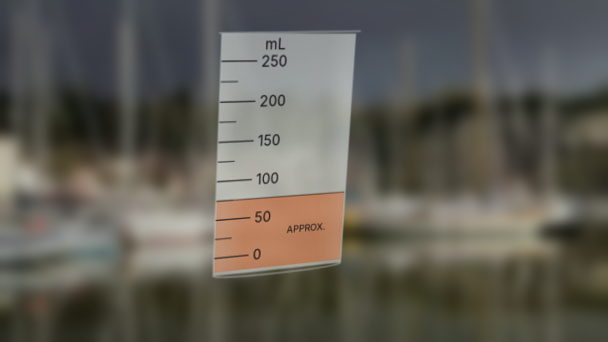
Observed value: mL 75
